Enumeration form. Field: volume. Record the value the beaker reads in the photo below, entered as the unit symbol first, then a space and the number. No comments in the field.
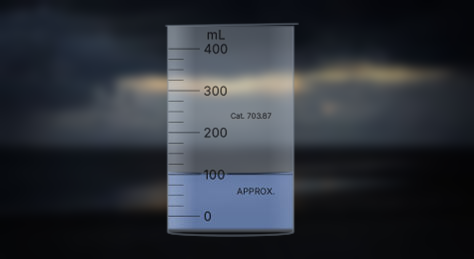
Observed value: mL 100
